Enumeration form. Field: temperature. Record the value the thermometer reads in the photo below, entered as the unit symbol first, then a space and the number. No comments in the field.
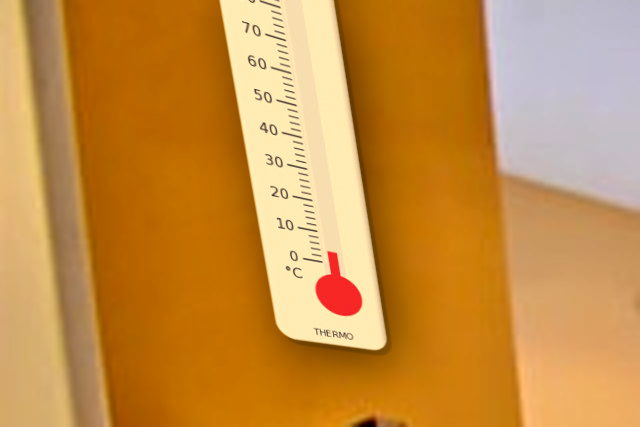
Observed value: °C 4
